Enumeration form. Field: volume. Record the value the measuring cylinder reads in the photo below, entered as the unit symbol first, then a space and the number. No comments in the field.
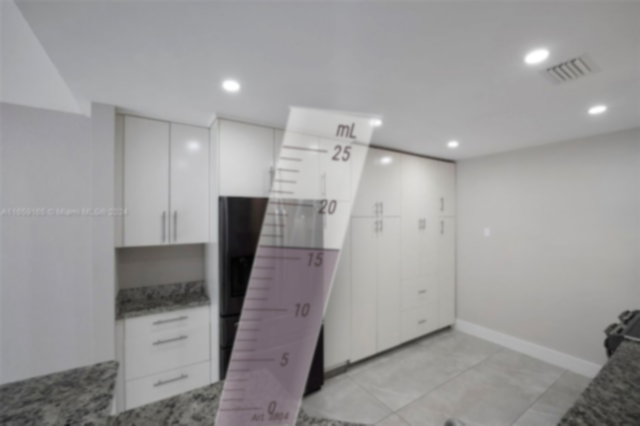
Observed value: mL 16
